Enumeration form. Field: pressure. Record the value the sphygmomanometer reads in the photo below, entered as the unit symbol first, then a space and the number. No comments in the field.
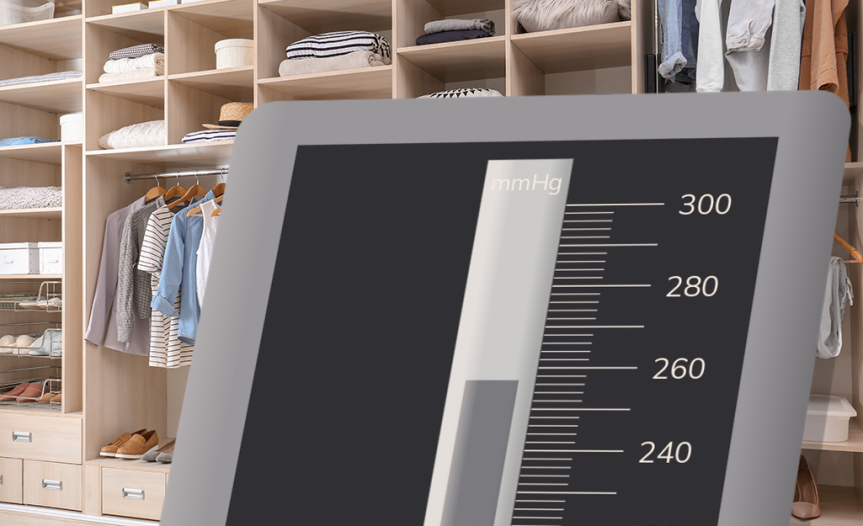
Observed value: mmHg 257
